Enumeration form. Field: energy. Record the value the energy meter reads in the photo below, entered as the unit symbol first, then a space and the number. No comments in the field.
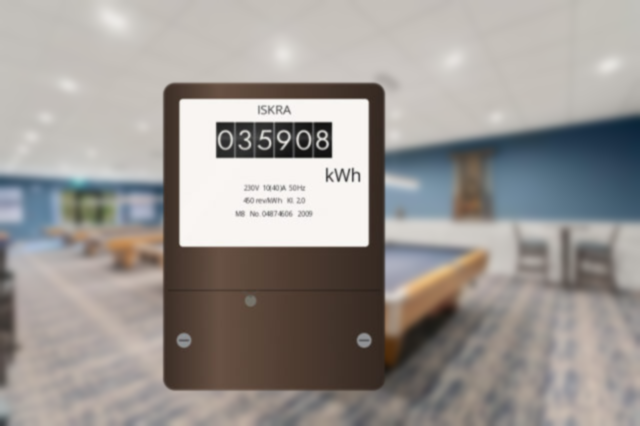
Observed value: kWh 35908
